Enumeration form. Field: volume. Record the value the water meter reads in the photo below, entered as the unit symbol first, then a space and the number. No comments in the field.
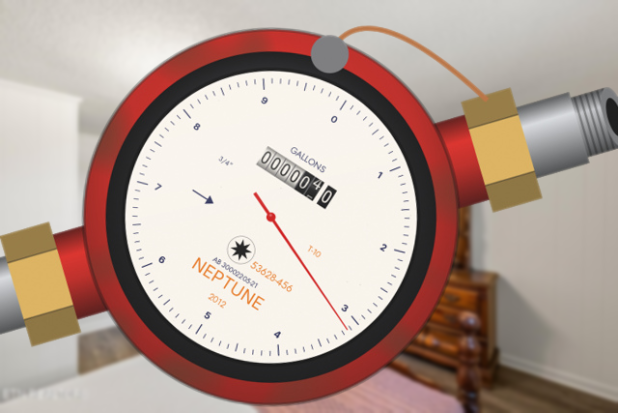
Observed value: gal 43.1
